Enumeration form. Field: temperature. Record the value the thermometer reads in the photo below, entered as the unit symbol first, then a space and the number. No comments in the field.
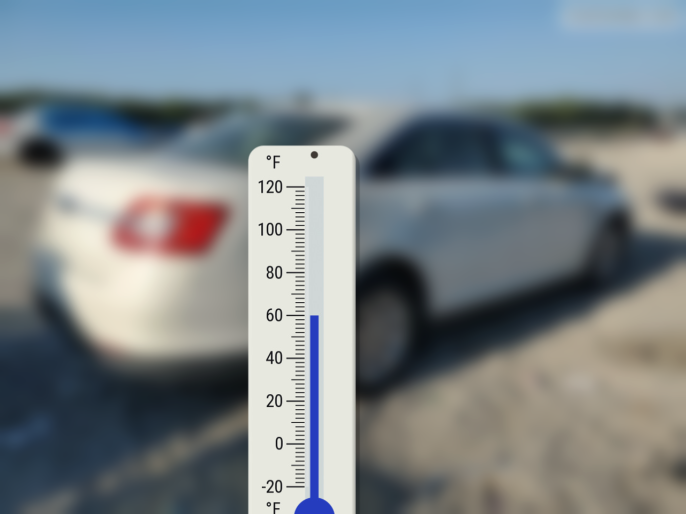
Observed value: °F 60
